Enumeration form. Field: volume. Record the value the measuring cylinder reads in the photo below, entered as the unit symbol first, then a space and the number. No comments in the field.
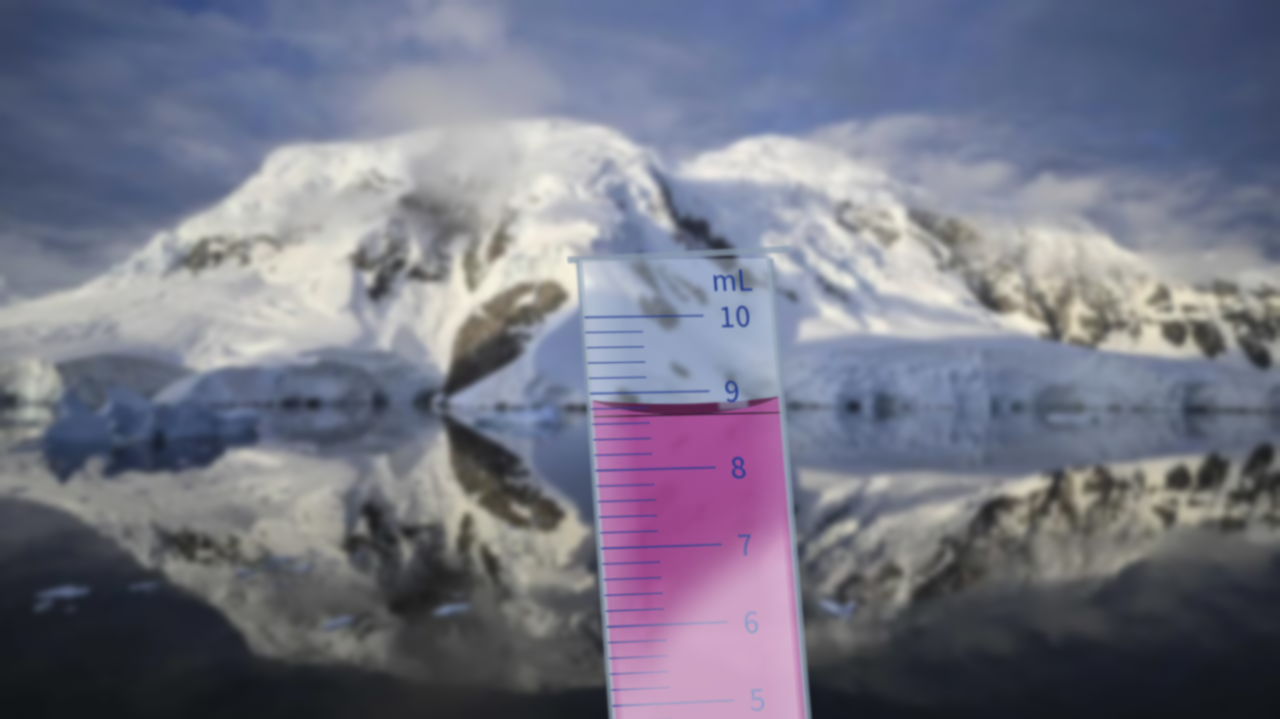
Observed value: mL 8.7
